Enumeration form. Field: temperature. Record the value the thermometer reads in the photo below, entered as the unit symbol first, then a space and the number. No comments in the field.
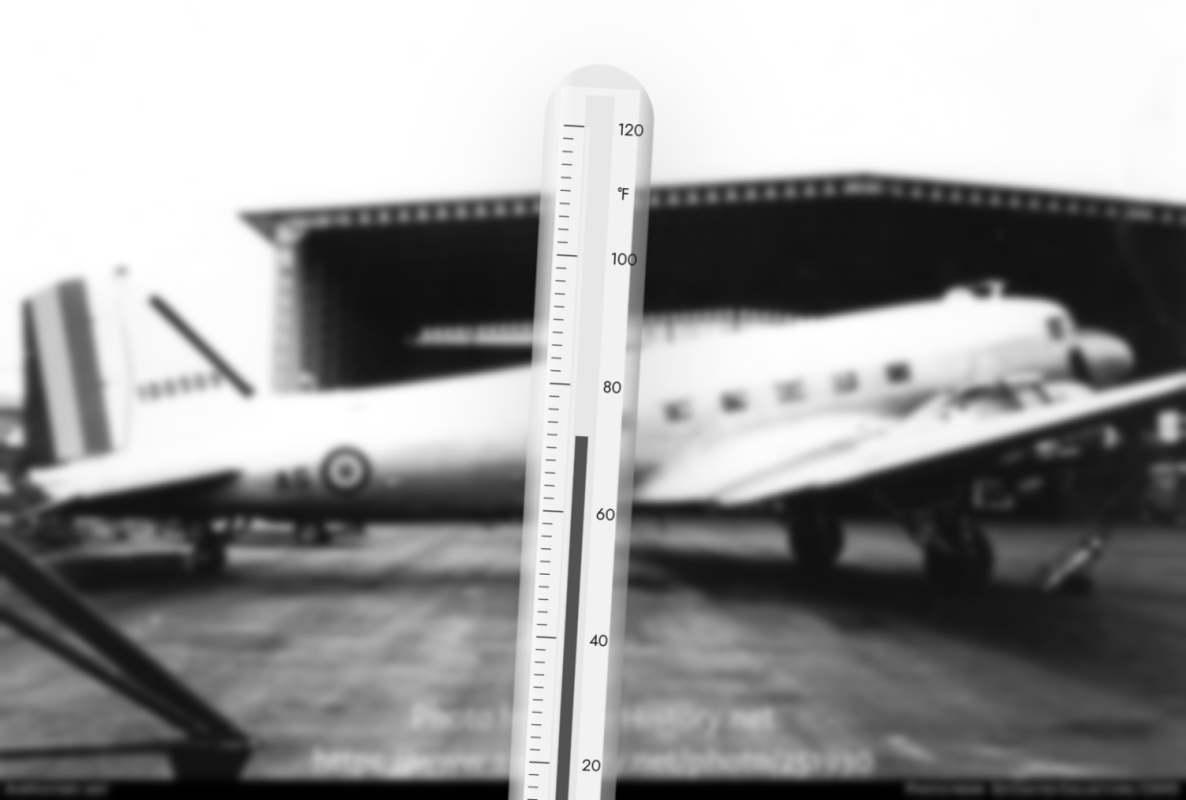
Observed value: °F 72
